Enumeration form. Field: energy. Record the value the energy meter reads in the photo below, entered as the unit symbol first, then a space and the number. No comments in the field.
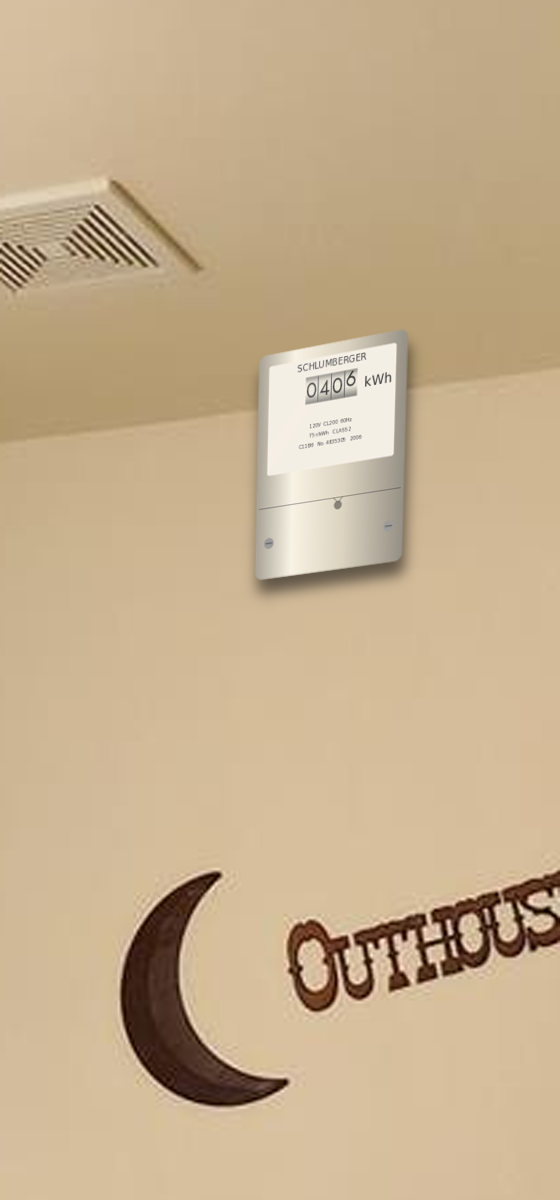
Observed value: kWh 406
